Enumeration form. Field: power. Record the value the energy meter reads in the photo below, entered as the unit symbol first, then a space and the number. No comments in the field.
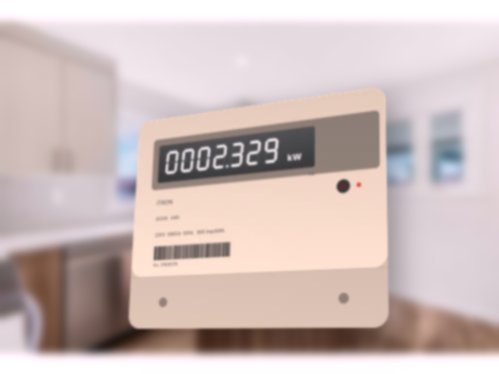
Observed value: kW 2.329
